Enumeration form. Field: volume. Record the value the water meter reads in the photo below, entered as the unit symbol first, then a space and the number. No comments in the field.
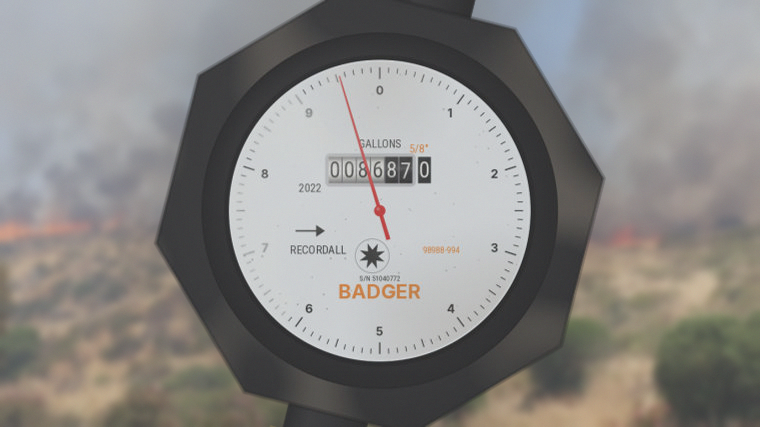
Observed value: gal 86869.5
